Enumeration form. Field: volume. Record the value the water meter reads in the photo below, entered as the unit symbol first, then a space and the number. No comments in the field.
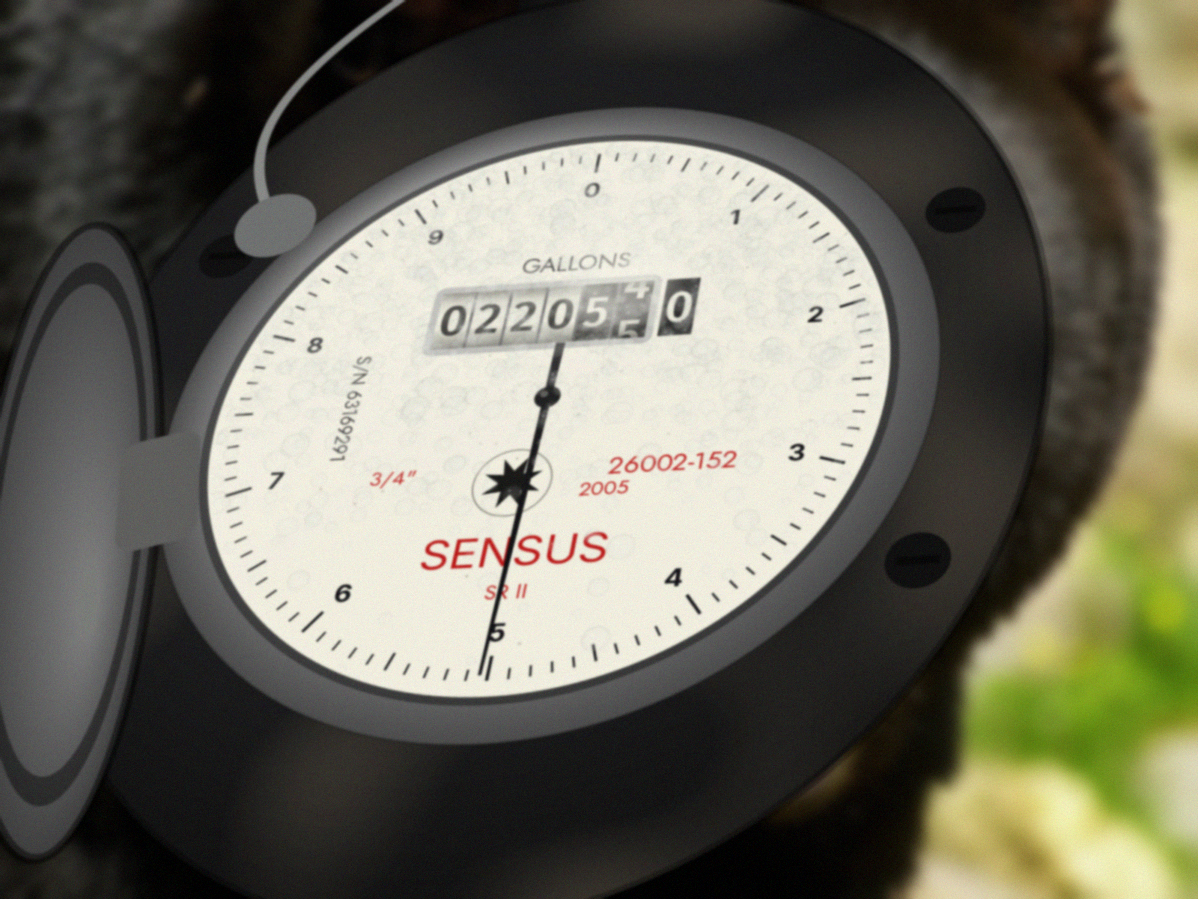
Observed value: gal 220545.0
